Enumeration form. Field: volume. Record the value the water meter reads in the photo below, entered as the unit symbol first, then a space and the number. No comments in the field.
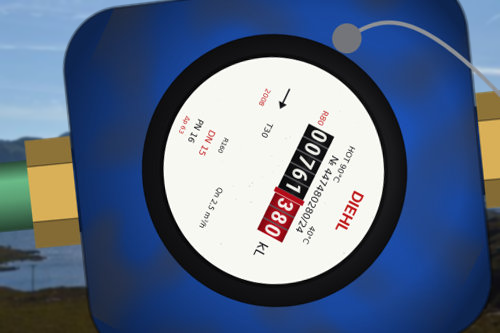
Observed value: kL 761.380
